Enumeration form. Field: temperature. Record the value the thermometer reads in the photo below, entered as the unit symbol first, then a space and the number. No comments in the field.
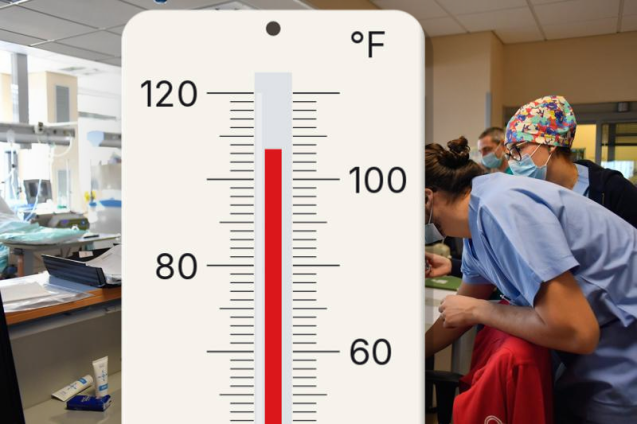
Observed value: °F 107
